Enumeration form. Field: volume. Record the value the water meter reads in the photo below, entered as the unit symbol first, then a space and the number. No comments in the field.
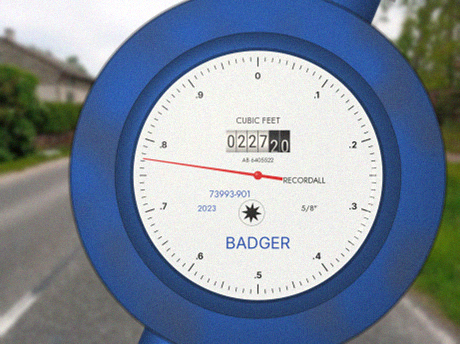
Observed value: ft³ 22719.77
